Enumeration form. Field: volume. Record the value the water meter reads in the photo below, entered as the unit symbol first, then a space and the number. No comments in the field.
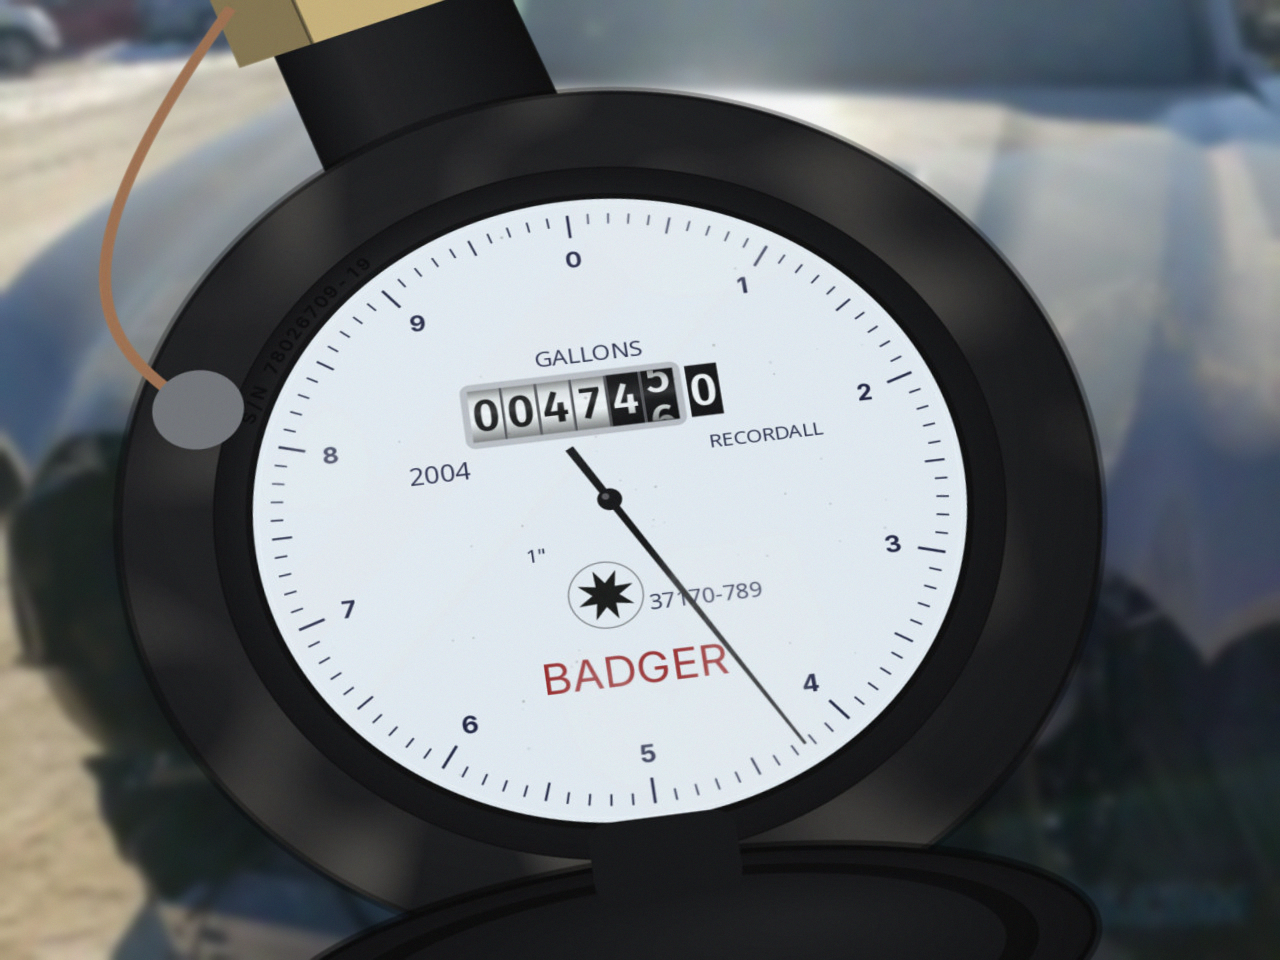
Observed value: gal 47454.2
